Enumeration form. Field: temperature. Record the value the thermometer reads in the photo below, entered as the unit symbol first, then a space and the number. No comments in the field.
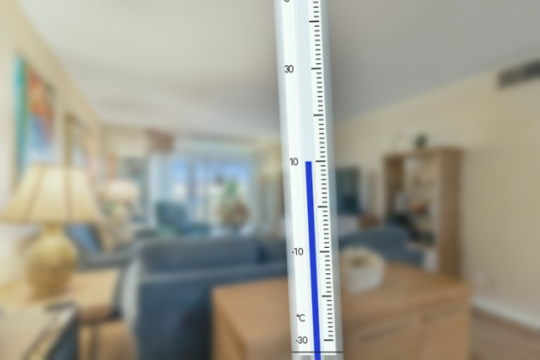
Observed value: °C 10
